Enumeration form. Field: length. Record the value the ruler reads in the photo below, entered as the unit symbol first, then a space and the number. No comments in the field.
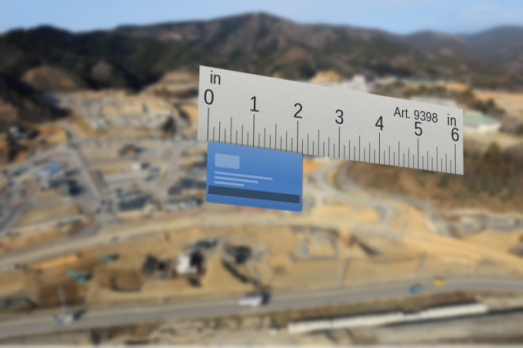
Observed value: in 2.125
